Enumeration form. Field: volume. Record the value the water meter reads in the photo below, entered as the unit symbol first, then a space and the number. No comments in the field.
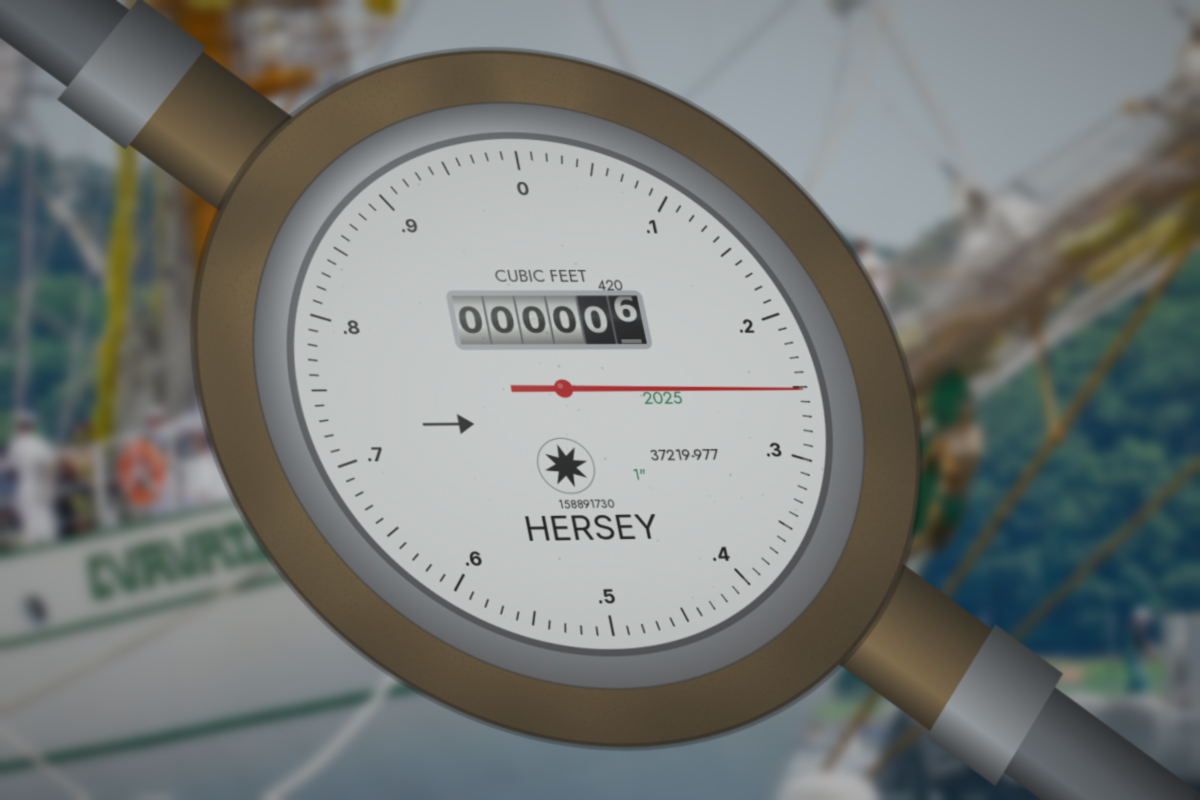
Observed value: ft³ 6.25
